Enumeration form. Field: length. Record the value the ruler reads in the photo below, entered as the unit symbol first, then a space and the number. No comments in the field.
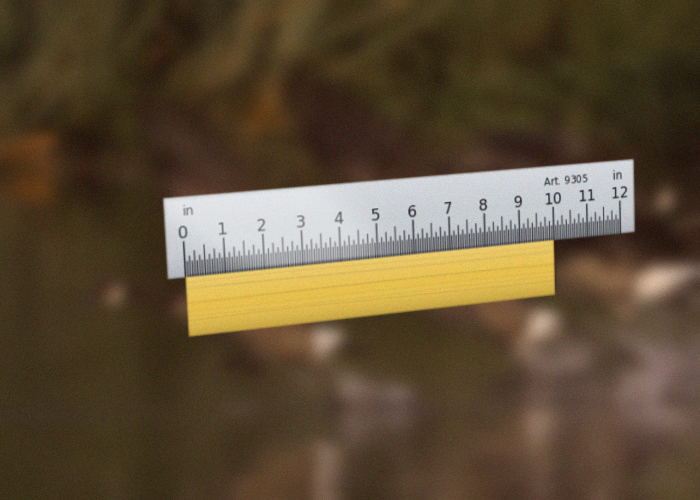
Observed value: in 10
